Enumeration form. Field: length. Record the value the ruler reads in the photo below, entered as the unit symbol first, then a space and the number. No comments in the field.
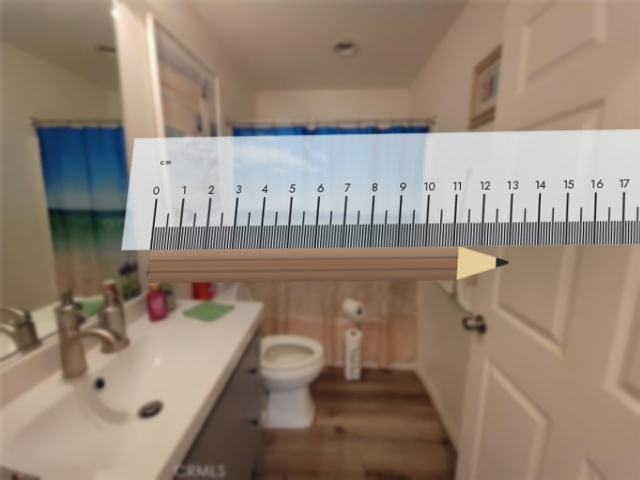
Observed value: cm 13
